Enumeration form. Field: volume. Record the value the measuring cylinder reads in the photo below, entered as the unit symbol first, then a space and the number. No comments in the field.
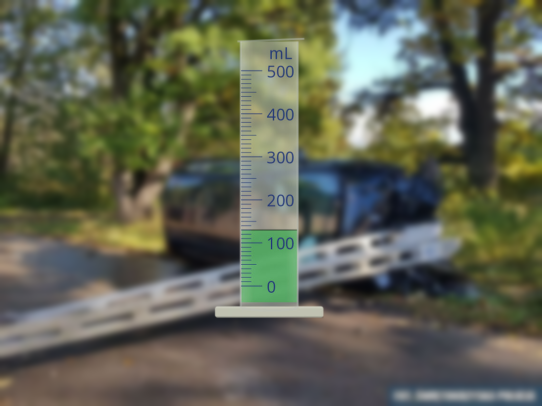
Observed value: mL 130
